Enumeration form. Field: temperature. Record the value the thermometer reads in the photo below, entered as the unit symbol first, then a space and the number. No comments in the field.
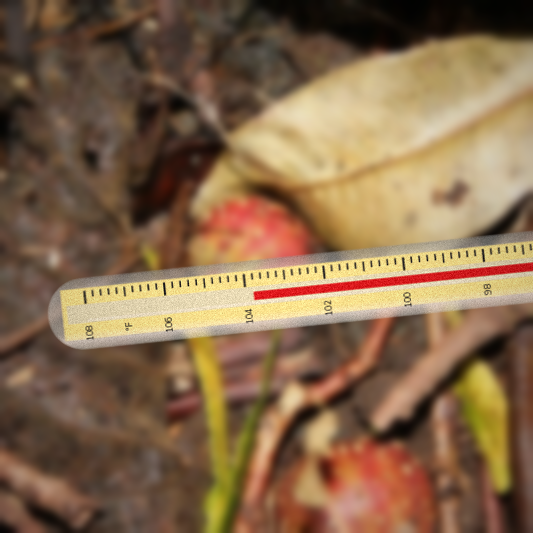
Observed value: °F 103.8
